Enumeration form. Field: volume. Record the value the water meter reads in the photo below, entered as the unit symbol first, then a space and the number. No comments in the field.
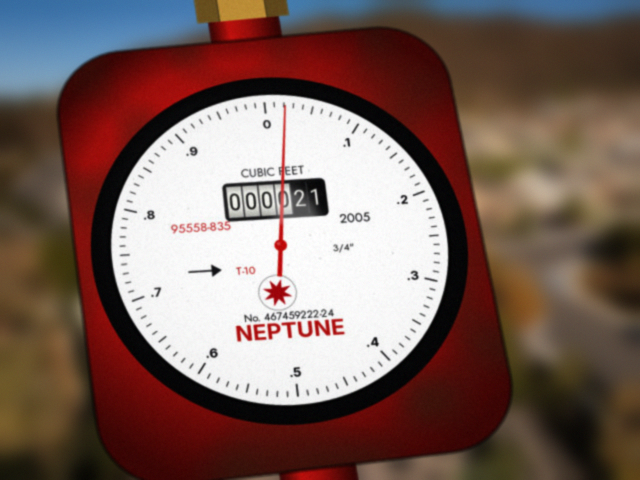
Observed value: ft³ 21.02
